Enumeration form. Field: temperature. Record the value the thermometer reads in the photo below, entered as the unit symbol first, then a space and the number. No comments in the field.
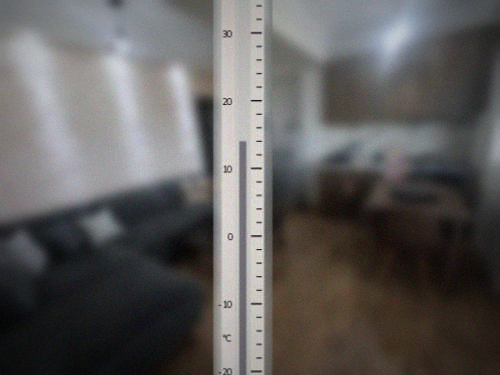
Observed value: °C 14
